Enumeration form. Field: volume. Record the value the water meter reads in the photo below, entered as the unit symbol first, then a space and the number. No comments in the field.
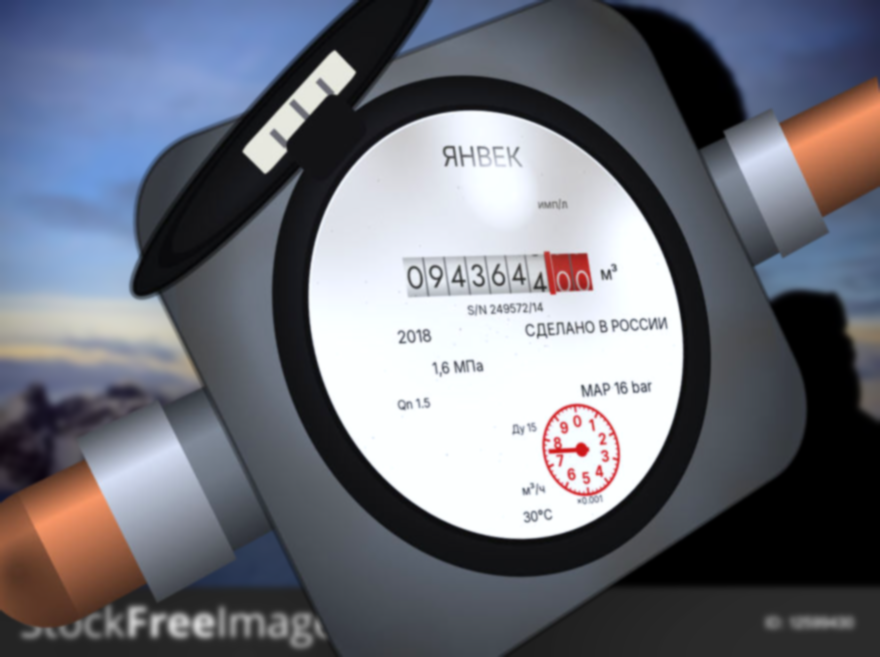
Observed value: m³ 943643.997
